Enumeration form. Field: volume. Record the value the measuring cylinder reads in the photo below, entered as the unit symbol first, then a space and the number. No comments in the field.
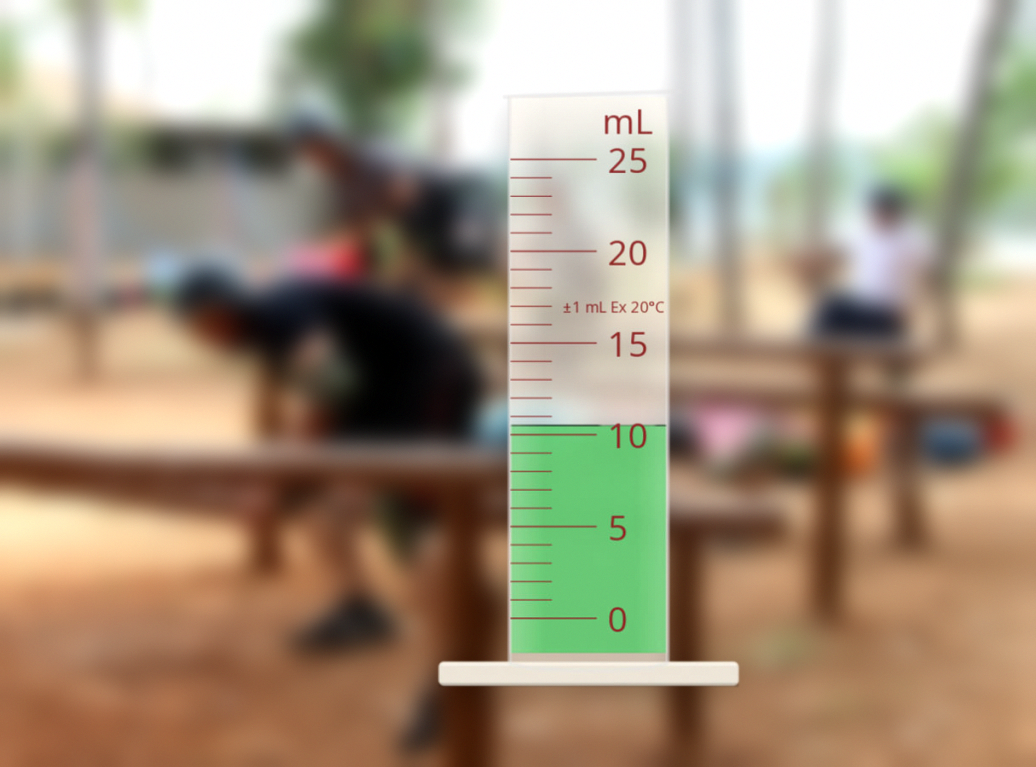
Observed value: mL 10.5
